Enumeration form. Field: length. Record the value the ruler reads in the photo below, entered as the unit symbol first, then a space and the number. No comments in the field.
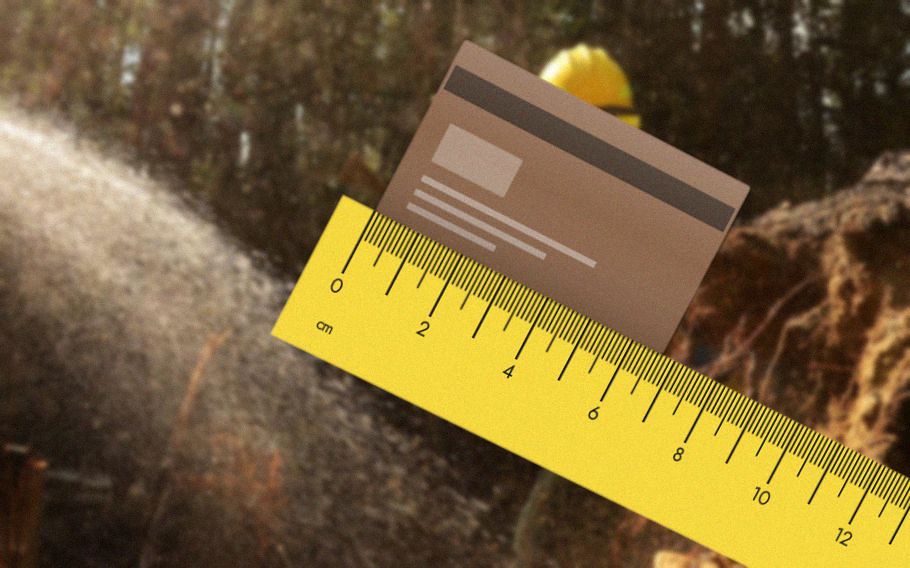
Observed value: cm 6.7
